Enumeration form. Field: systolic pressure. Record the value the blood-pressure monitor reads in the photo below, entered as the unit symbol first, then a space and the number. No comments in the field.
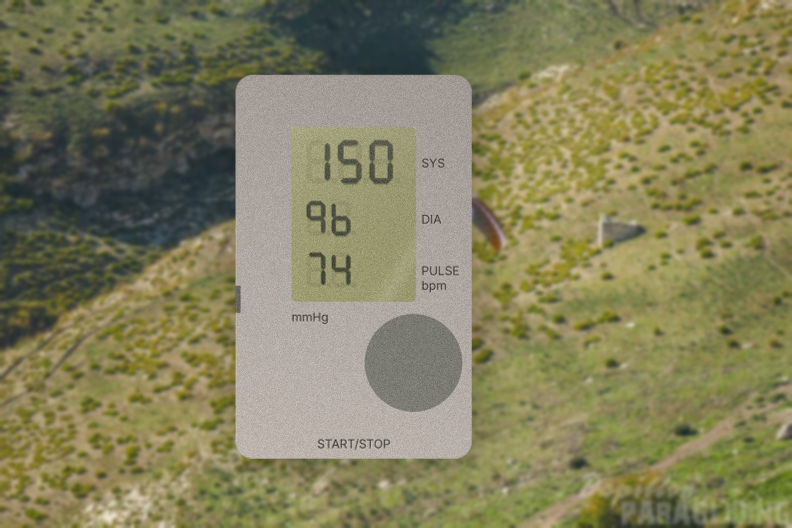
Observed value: mmHg 150
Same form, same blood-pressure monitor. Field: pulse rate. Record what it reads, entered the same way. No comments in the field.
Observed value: bpm 74
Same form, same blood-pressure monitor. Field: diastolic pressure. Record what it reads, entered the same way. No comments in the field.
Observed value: mmHg 96
